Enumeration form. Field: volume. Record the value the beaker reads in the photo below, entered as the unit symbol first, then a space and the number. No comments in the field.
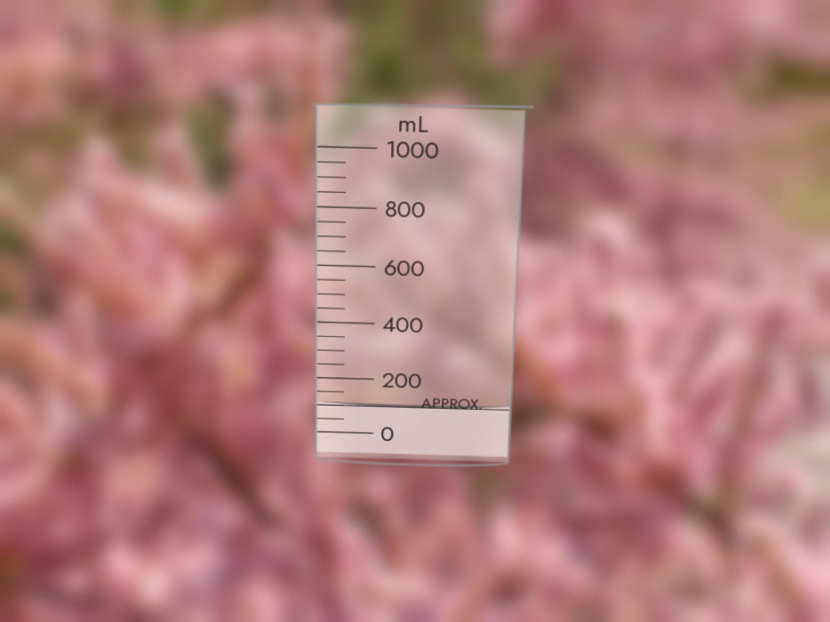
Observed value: mL 100
